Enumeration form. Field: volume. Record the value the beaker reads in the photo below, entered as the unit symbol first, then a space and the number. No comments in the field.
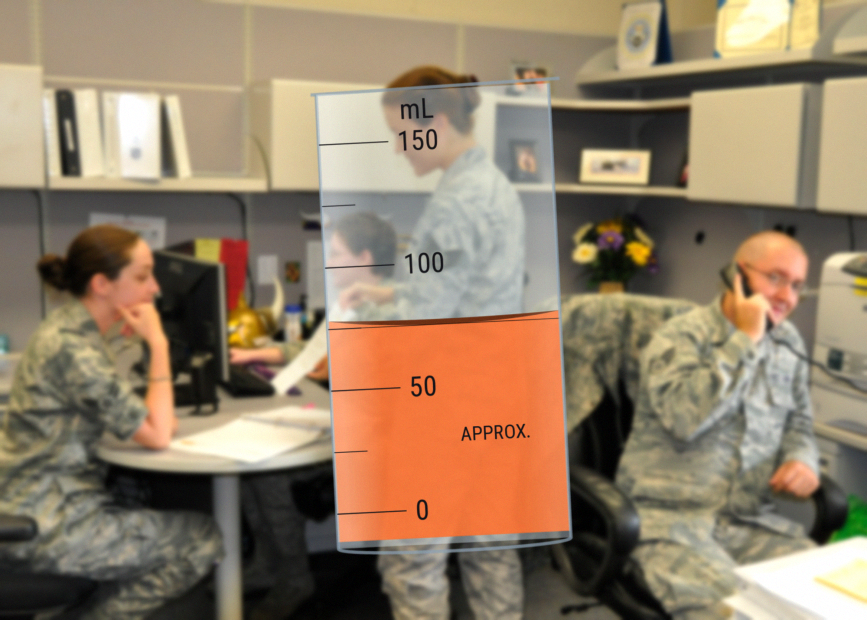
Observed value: mL 75
